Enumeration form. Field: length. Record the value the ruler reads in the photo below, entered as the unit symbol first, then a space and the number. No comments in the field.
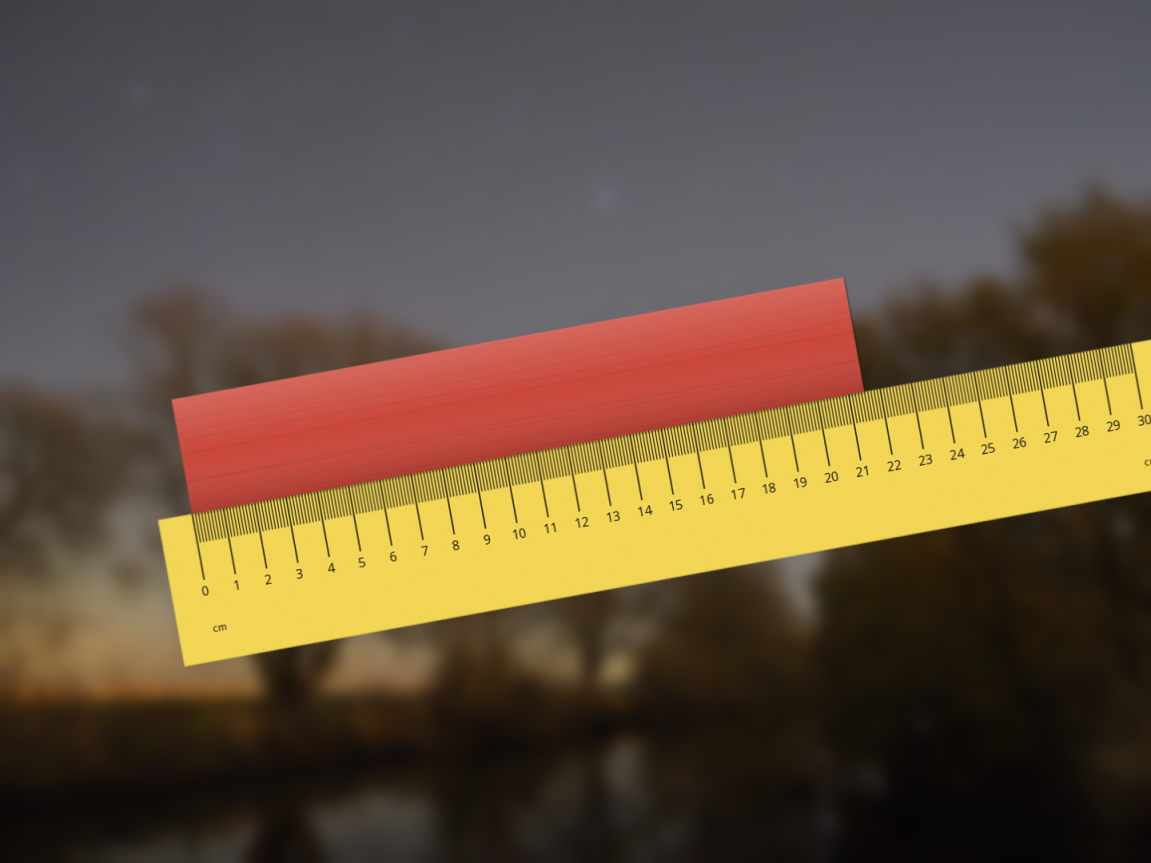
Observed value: cm 21.5
